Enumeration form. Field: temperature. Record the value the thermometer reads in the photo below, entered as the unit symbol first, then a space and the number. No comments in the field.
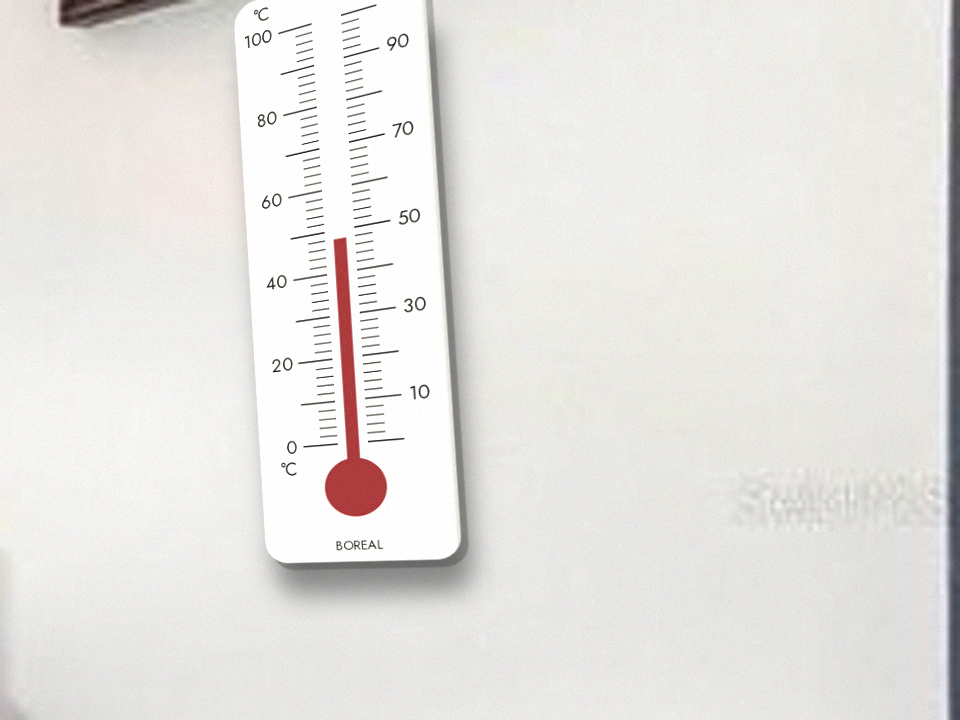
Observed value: °C 48
